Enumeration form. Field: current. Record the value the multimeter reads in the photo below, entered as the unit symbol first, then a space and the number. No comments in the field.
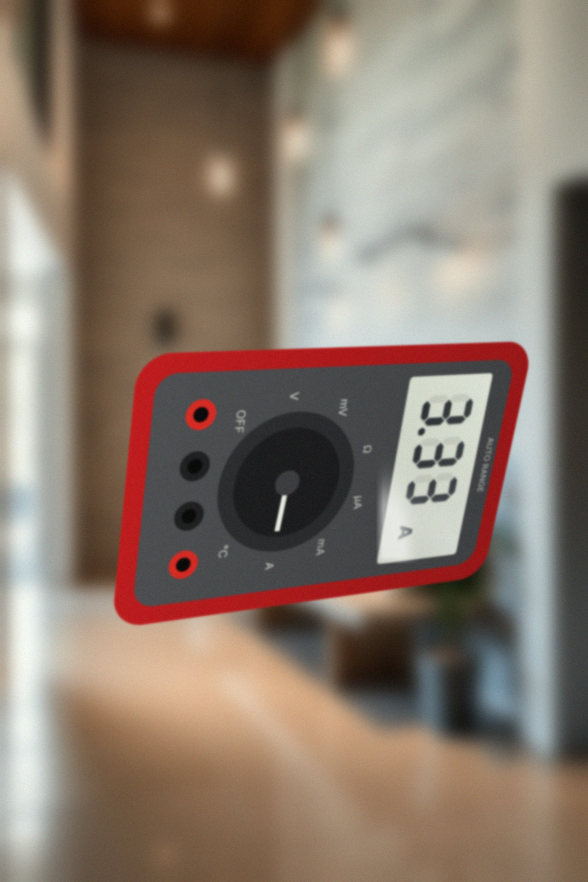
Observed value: A 3.33
